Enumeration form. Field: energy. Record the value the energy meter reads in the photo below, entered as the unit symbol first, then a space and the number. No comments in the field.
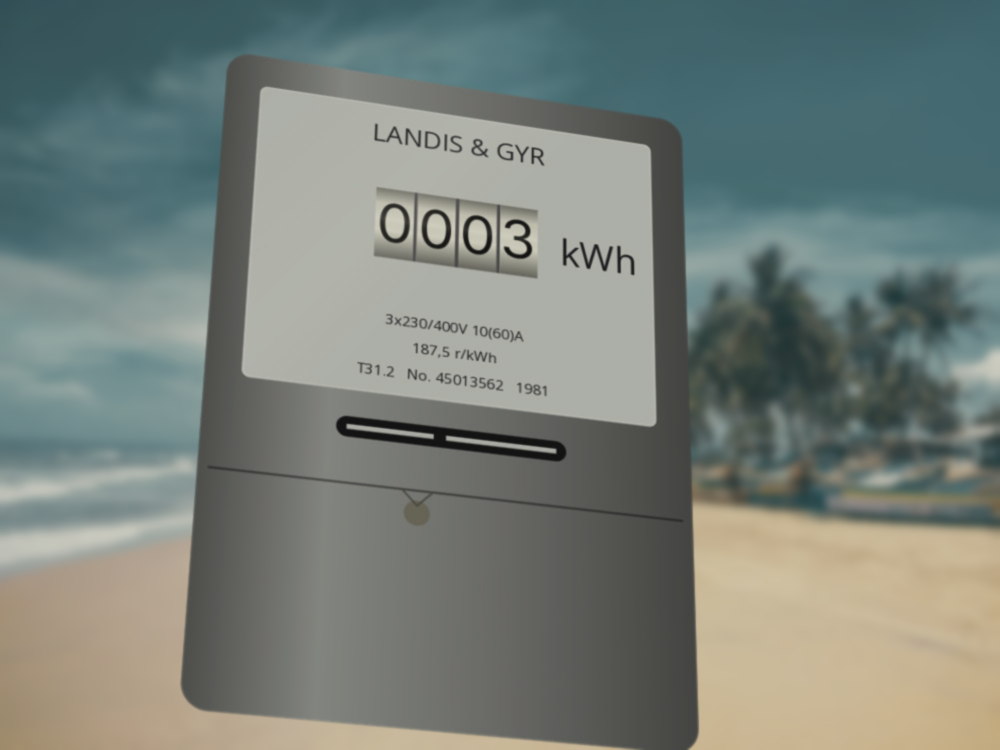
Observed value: kWh 3
